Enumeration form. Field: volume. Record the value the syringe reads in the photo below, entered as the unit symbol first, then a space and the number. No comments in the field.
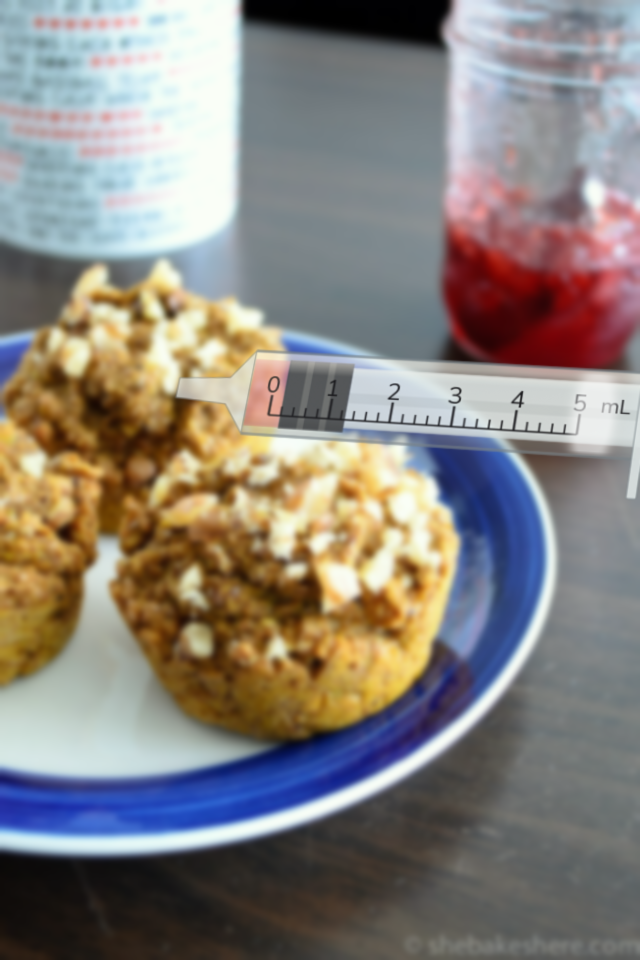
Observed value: mL 0.2
